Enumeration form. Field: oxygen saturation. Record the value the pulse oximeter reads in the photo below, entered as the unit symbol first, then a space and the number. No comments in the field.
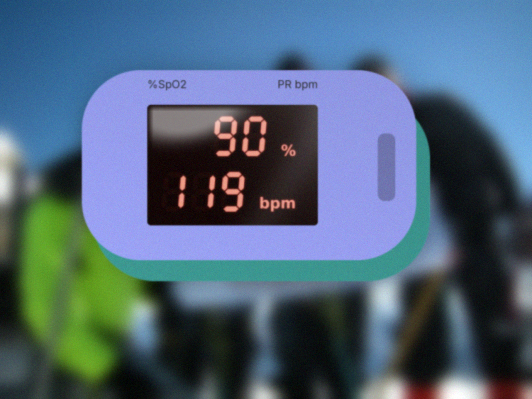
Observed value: % 90
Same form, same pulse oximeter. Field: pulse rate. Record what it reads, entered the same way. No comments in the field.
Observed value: bpm 119
